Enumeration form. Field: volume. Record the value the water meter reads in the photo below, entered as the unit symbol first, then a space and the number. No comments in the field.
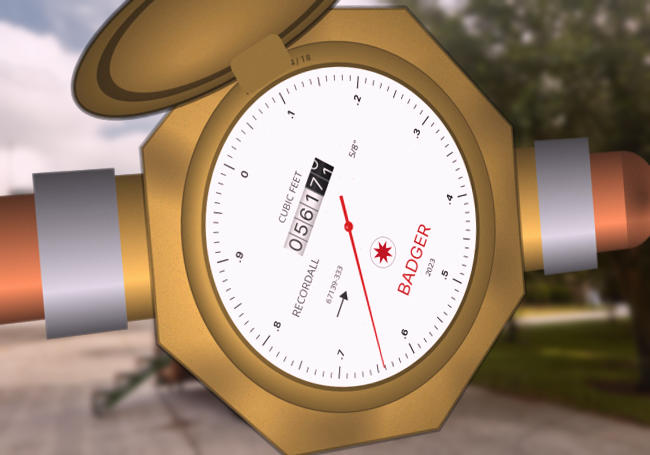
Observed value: ft³ 56170.64
